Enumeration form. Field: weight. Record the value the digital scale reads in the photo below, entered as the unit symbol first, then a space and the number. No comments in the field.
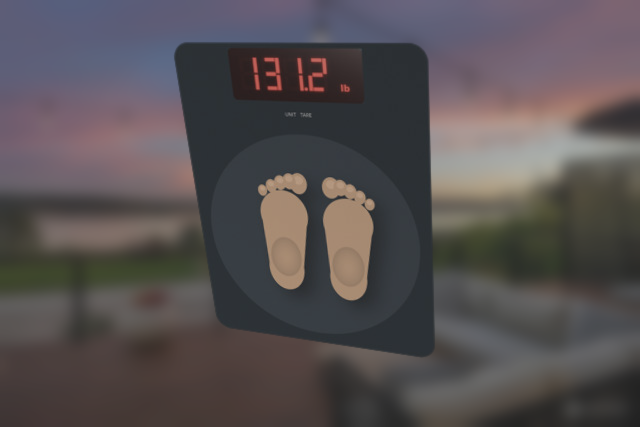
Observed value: lb 131.2
